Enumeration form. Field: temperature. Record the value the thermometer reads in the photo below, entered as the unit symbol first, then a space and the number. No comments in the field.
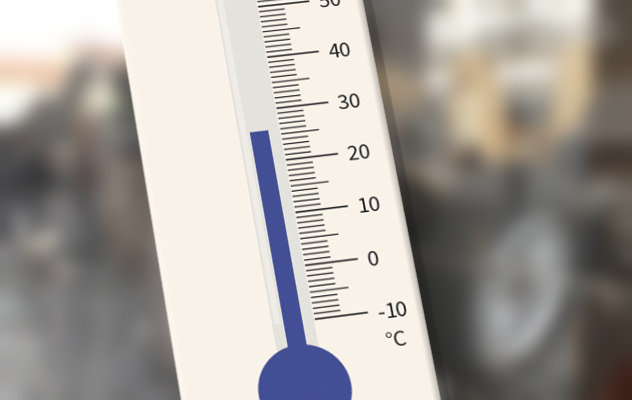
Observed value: °C 26
